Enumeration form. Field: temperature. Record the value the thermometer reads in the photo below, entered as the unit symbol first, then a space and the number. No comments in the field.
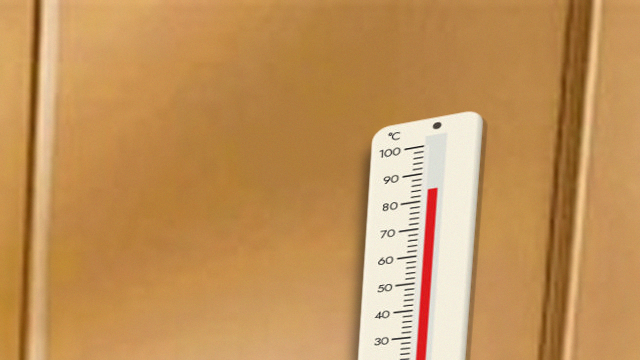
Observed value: °C 84
